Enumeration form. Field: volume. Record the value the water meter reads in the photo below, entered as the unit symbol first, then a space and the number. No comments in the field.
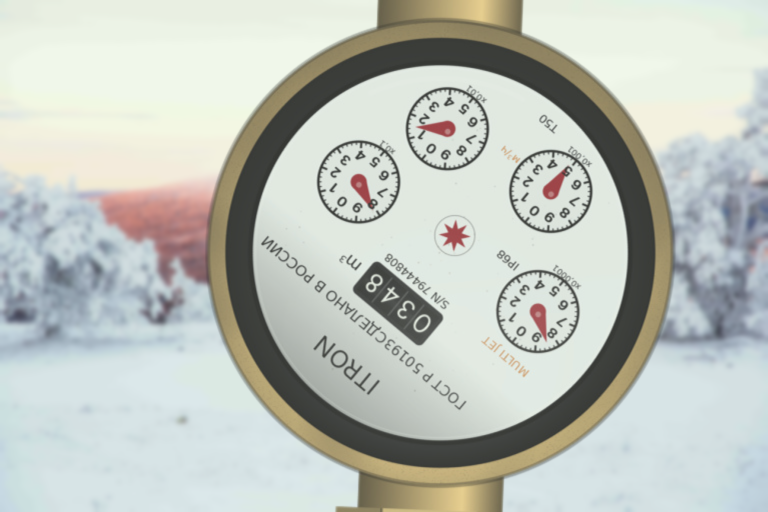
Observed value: m³ 348.8148
